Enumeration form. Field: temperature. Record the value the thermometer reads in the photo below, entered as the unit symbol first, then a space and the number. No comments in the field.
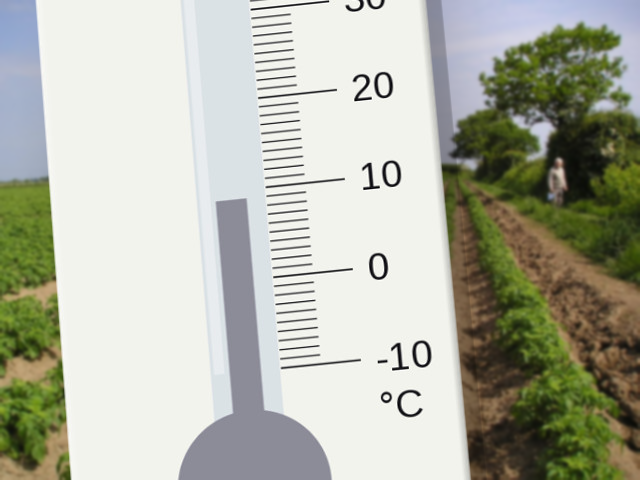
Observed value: °C 9
